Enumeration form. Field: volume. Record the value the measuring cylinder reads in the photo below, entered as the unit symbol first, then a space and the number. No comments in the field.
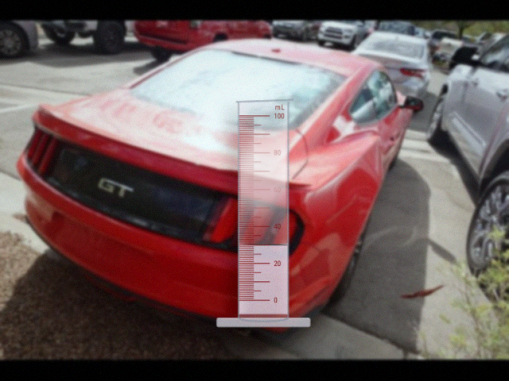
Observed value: mL 30
